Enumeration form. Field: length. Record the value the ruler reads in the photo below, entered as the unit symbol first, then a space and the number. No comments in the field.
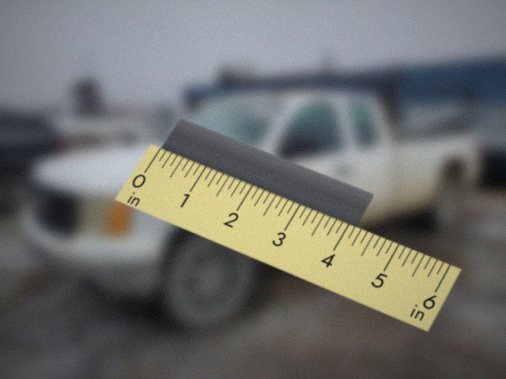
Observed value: in 4.125
